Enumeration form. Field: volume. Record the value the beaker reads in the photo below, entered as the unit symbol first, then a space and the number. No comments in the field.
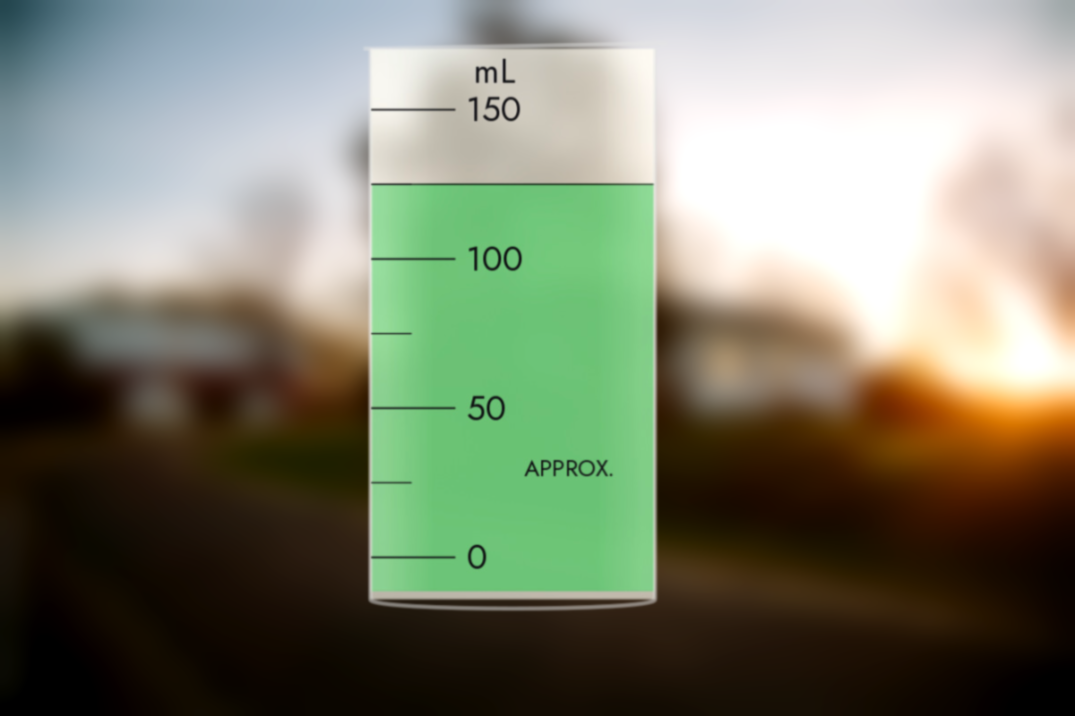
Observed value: mL 125
